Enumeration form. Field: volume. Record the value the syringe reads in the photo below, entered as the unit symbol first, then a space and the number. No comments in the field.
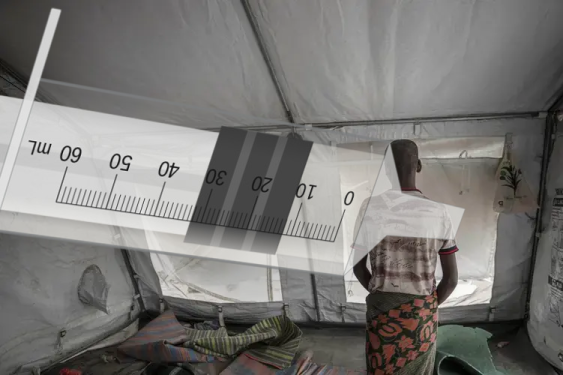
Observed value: mL 12
